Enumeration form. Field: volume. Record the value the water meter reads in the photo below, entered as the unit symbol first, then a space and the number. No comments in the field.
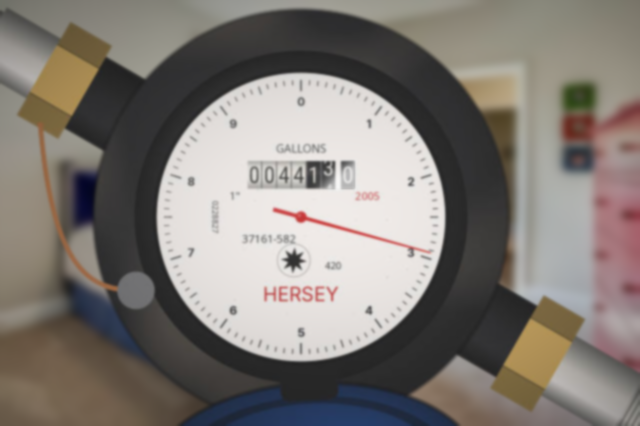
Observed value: gal 44132.9
